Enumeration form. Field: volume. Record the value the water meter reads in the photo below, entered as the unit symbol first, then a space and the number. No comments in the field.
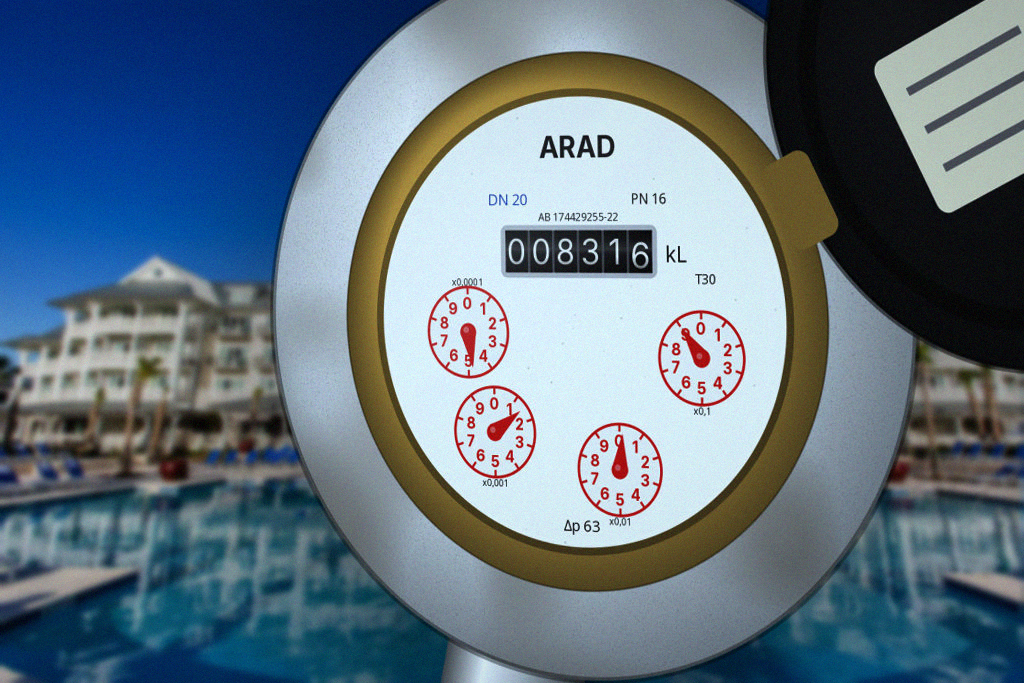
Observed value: kL 8315.9014
